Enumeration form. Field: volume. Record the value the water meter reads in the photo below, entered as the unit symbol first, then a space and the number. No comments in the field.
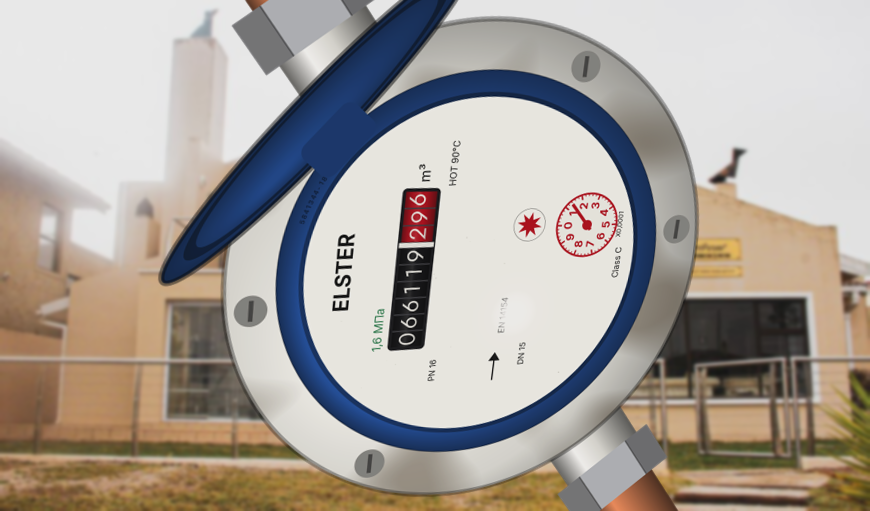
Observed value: m³ 66119.2961
